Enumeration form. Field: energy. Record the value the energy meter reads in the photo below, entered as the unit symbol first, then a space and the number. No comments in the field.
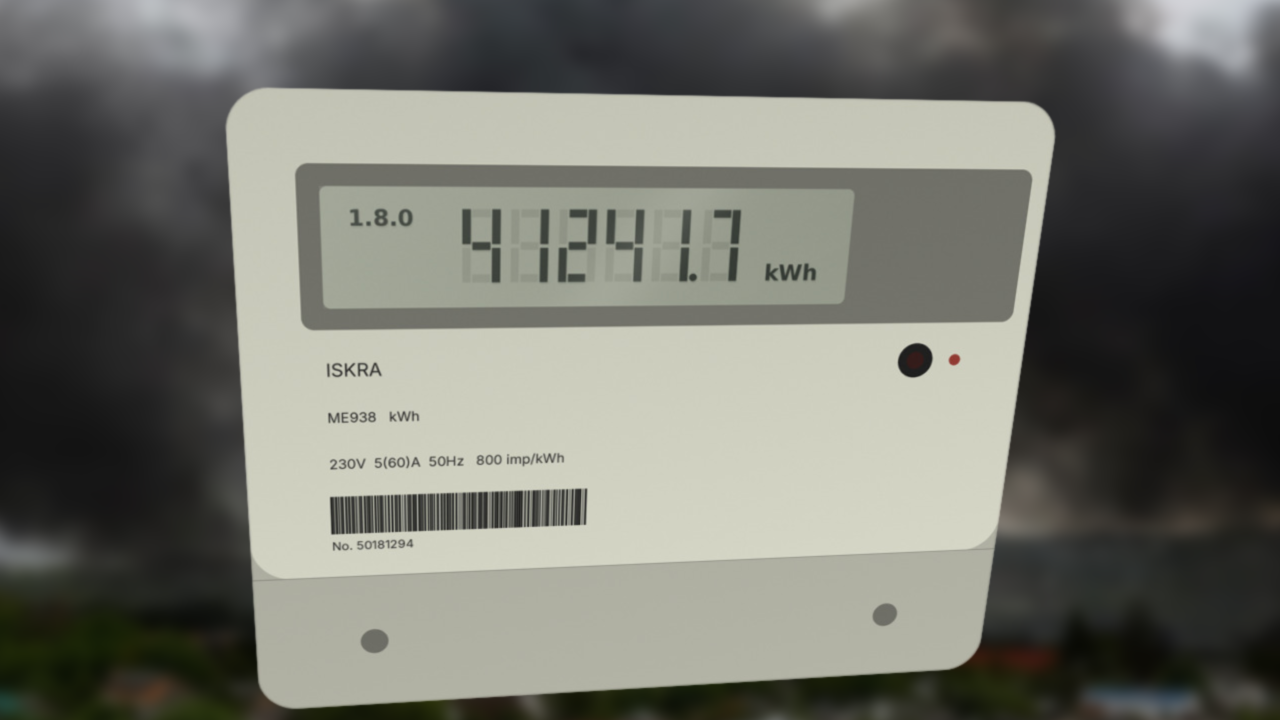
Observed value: kWh 41241.7
